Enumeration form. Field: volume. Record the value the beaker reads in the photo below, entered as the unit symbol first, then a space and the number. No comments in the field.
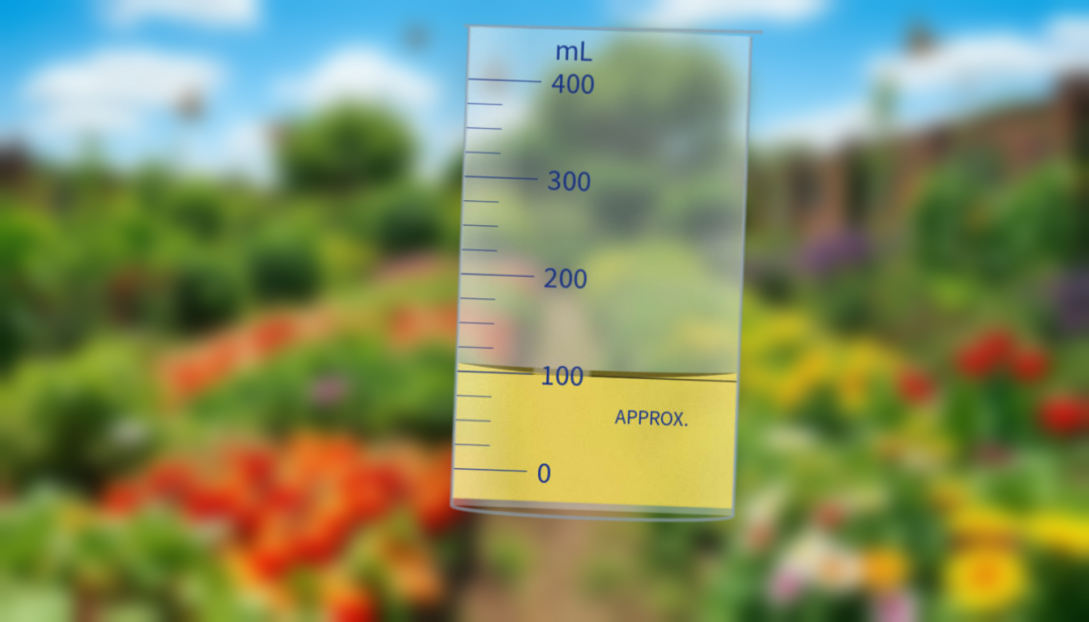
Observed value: mL 100
